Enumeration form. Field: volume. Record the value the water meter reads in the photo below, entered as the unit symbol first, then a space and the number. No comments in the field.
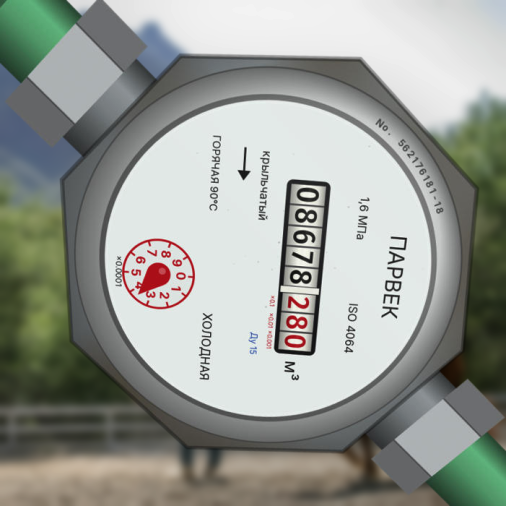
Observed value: m³ 8678.2803
